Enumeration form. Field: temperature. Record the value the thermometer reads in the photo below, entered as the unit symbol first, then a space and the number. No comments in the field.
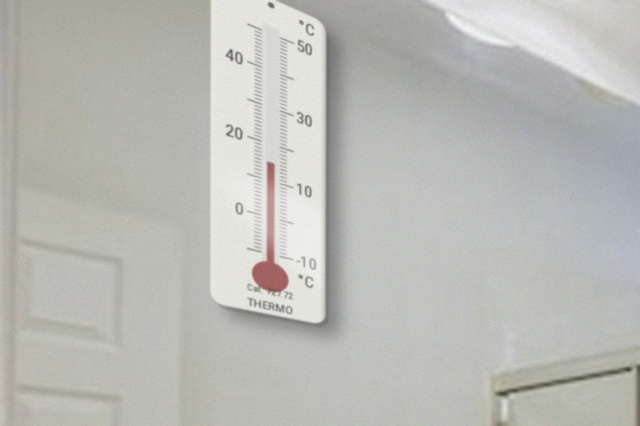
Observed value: °C 15
